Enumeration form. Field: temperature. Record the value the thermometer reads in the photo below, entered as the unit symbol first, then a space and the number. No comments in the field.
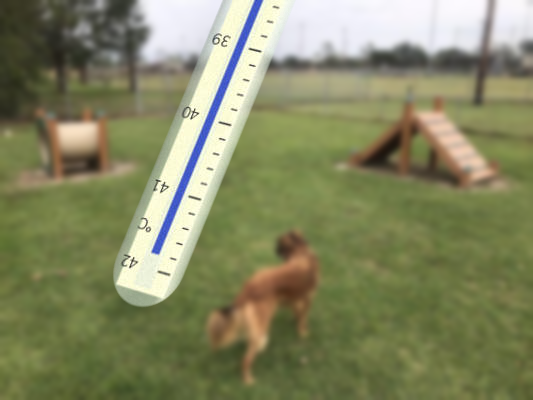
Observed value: °C 41.8
